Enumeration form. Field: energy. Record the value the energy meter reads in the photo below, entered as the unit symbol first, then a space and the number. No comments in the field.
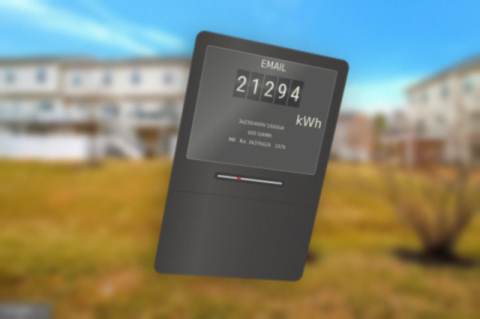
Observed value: kWh 21294
